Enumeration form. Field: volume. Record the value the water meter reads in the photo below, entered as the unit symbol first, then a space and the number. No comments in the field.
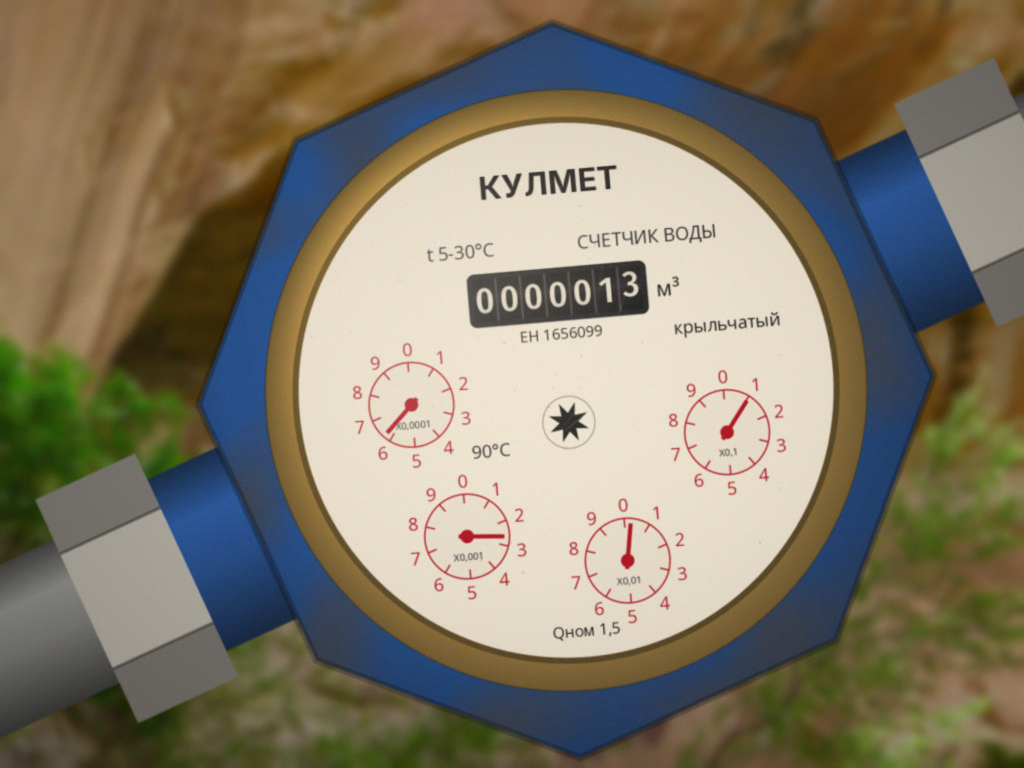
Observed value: m³ 13.1026
